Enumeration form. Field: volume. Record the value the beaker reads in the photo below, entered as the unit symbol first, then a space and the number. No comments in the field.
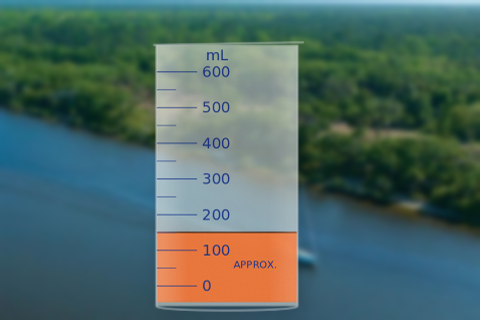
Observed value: mL 150
